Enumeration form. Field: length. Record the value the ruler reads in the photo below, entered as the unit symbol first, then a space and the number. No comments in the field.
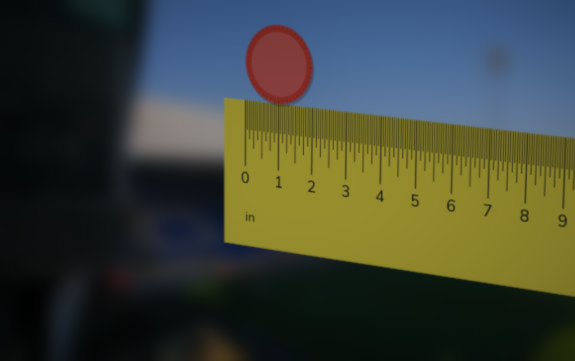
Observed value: in 2
